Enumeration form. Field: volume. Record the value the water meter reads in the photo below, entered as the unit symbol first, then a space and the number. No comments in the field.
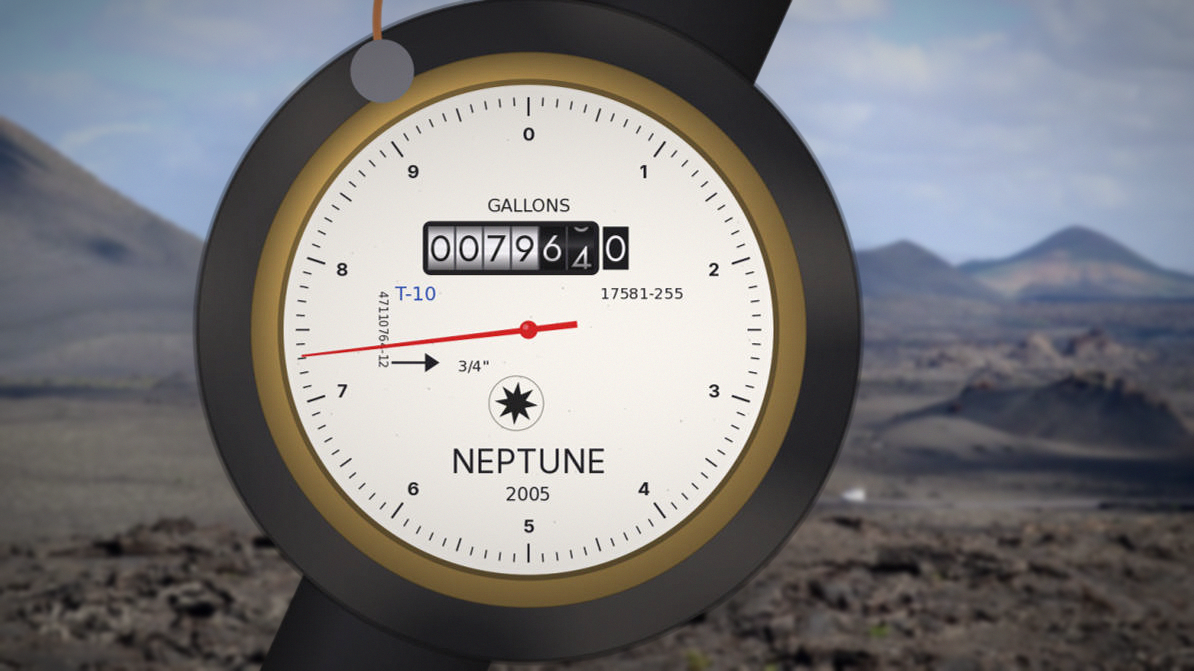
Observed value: gal 79637.3
